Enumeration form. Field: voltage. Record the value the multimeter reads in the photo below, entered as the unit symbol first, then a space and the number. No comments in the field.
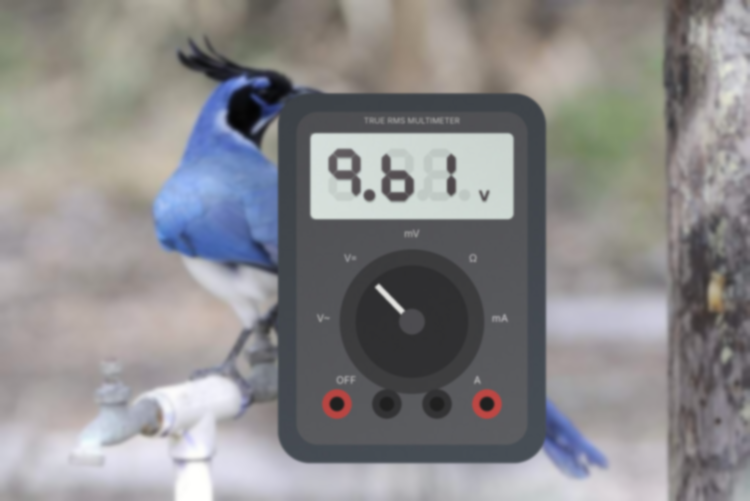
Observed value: V 9.61
